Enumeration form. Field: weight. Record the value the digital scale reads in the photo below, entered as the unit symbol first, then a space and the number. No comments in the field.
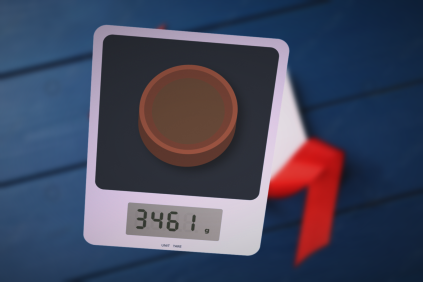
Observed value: g 3461
